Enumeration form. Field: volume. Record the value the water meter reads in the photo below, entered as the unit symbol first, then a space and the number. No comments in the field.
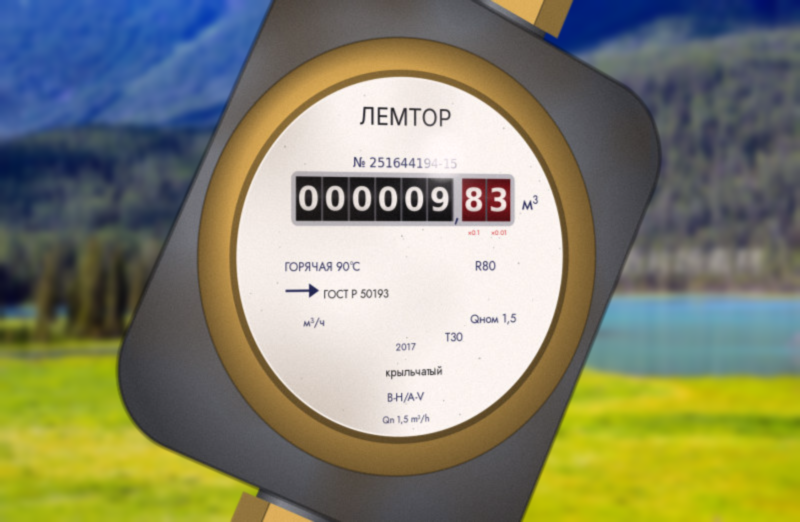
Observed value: m³ 9.83
